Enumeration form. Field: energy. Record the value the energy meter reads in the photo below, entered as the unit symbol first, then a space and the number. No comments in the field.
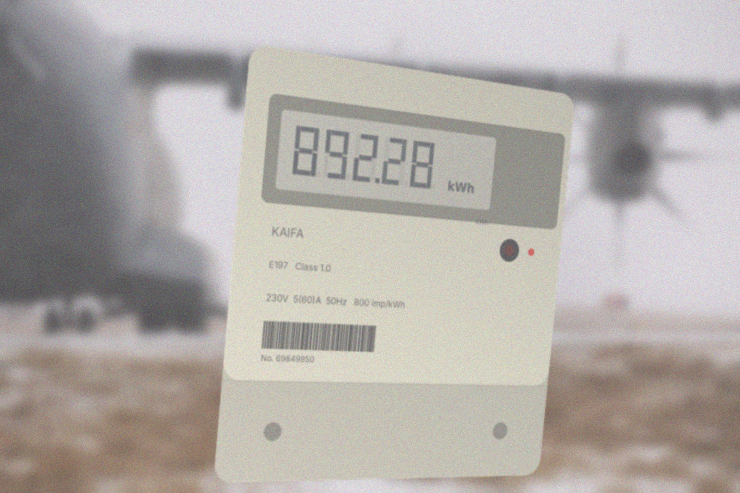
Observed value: kWh 892.28
